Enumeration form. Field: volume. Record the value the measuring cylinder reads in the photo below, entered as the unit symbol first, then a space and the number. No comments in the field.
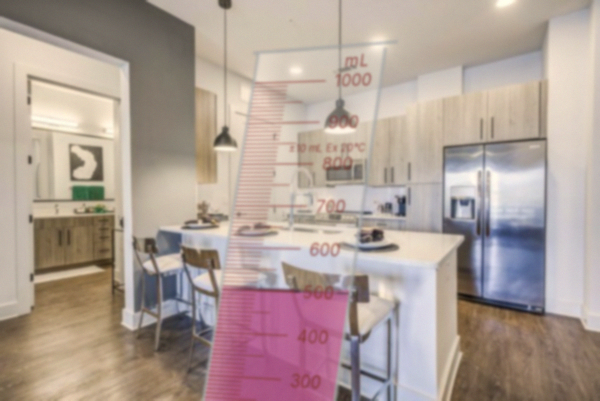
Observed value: mL 500
